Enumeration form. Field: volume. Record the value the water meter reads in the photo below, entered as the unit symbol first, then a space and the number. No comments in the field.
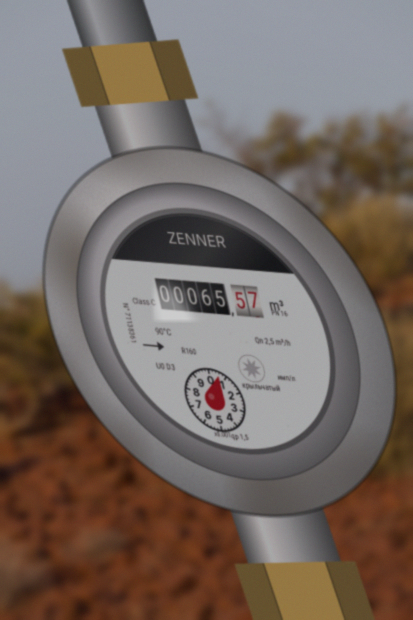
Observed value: m³ 65.570
